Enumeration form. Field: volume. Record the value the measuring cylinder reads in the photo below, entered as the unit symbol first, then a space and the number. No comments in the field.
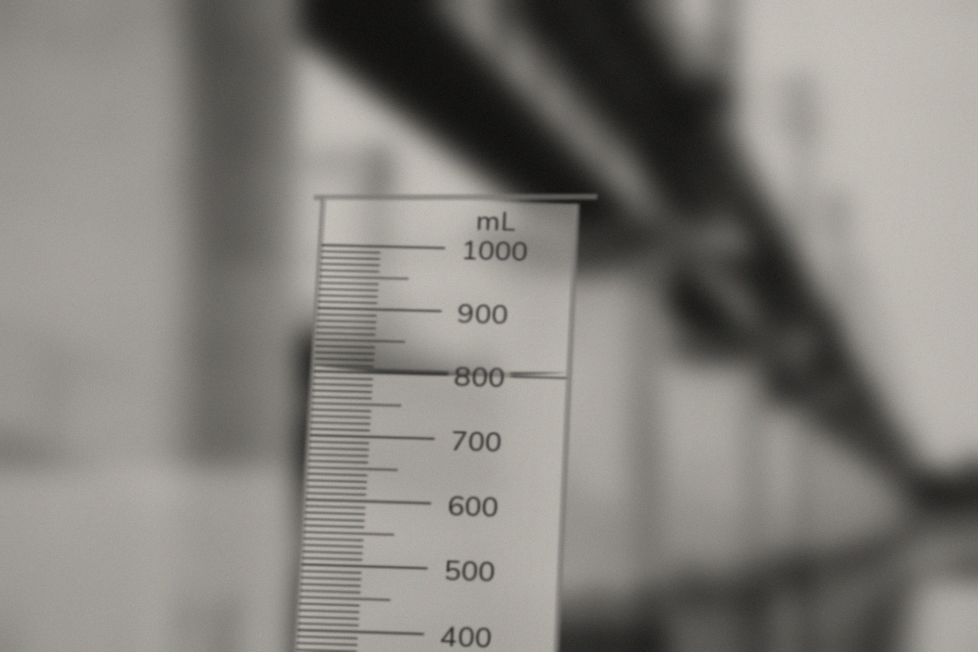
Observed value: mL 800
